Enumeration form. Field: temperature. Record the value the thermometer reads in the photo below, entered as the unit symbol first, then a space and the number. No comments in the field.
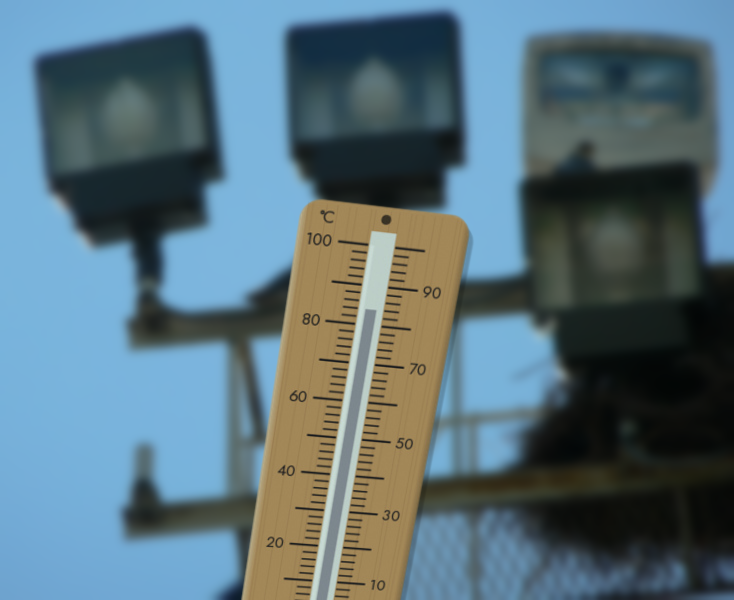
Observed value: °C 84
